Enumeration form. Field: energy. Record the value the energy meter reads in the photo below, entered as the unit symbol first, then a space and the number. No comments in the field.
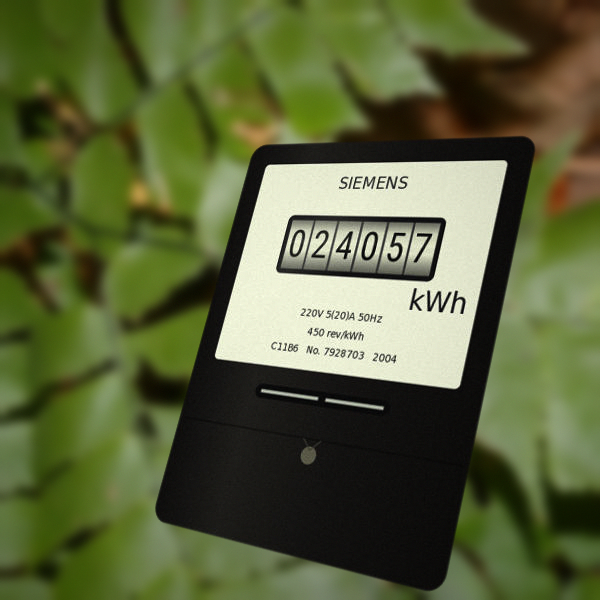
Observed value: kWh 24057
